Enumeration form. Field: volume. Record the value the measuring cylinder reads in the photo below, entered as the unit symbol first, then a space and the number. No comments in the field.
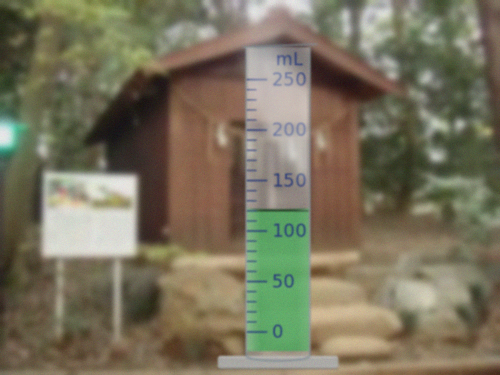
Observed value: mL 120
